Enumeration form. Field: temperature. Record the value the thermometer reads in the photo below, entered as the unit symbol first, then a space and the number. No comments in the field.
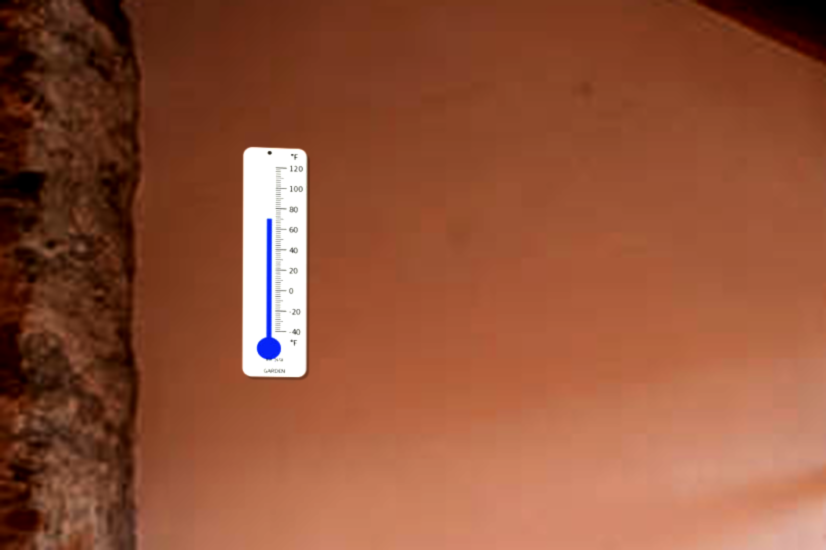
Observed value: °F 70
